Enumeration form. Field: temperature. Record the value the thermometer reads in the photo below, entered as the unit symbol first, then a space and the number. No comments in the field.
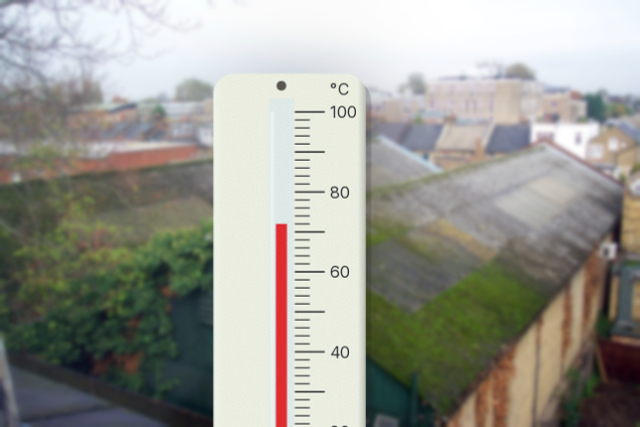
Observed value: °C 72
